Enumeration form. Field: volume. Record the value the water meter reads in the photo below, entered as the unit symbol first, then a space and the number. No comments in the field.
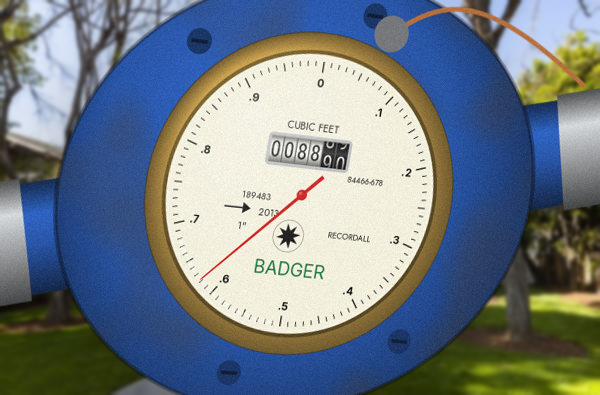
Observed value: ft³ 8889.62
